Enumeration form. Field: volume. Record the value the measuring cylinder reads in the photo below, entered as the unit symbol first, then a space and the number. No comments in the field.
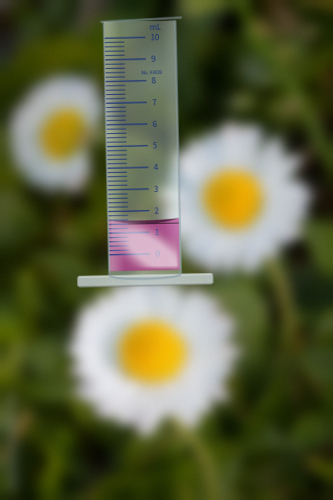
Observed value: mL 1.4
